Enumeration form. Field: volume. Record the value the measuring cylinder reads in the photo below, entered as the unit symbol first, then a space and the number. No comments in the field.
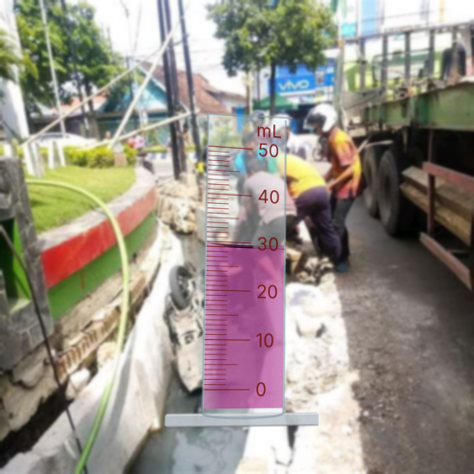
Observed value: mL 29
